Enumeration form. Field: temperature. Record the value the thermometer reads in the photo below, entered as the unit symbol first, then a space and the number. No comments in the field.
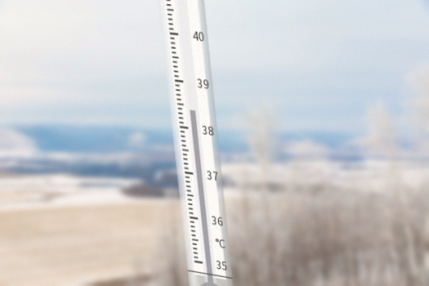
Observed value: °C 38.4
